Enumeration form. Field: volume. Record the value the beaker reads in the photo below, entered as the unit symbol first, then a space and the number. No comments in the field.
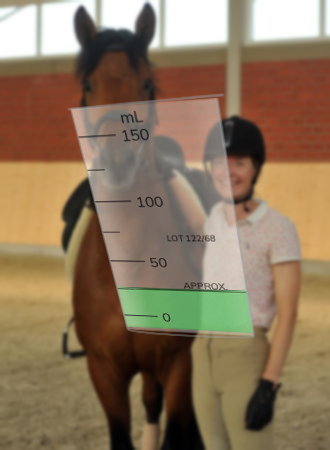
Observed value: mL 25
